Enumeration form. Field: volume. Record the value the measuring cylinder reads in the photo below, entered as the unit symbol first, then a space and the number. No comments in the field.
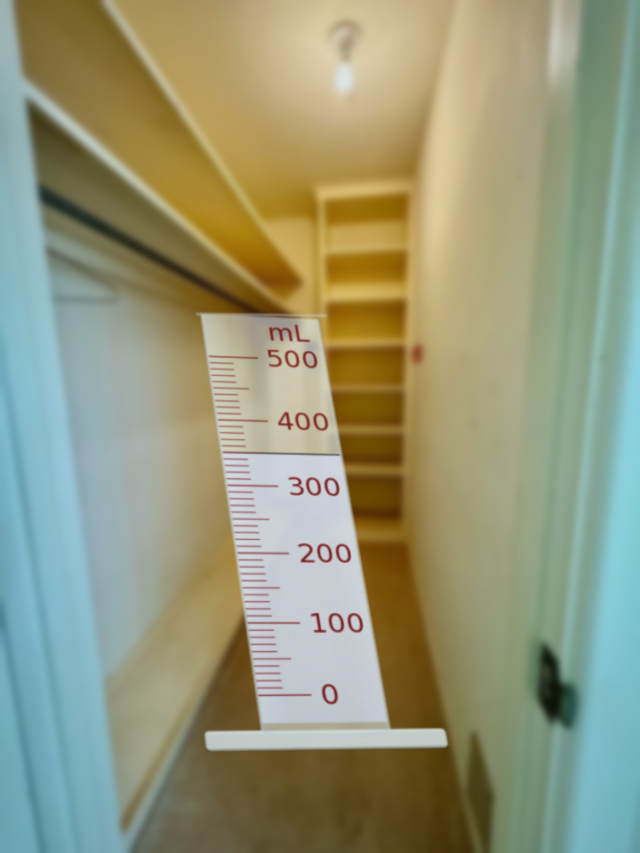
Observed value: mL 350
